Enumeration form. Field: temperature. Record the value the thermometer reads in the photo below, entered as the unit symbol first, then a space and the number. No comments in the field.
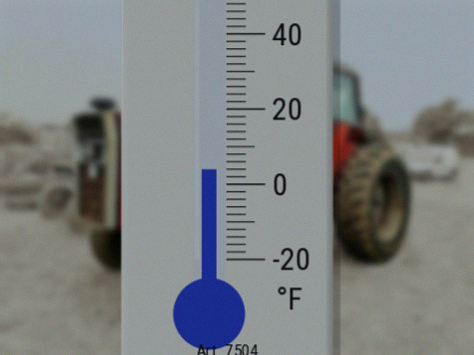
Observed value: °F 4
